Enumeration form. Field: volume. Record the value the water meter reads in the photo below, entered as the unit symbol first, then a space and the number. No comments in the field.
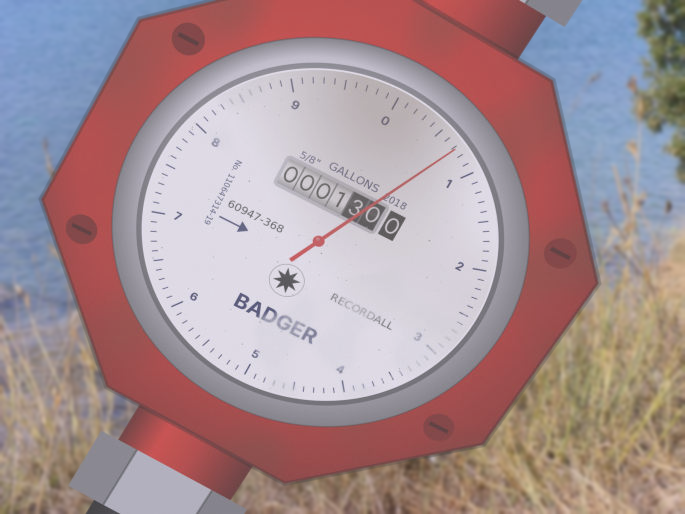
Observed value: gal 1300.7
